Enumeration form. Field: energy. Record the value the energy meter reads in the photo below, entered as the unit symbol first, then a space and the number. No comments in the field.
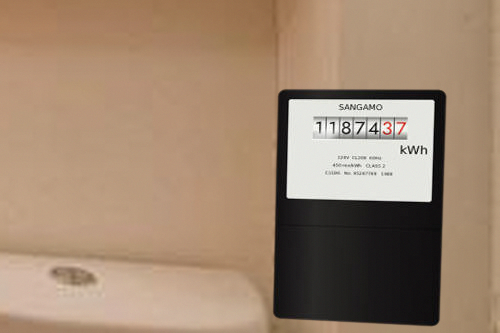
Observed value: kWh 11874.37
